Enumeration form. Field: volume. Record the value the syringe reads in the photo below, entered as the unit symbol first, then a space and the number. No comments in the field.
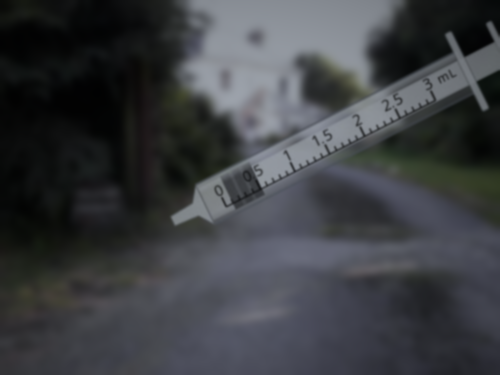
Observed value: mL 0.1
